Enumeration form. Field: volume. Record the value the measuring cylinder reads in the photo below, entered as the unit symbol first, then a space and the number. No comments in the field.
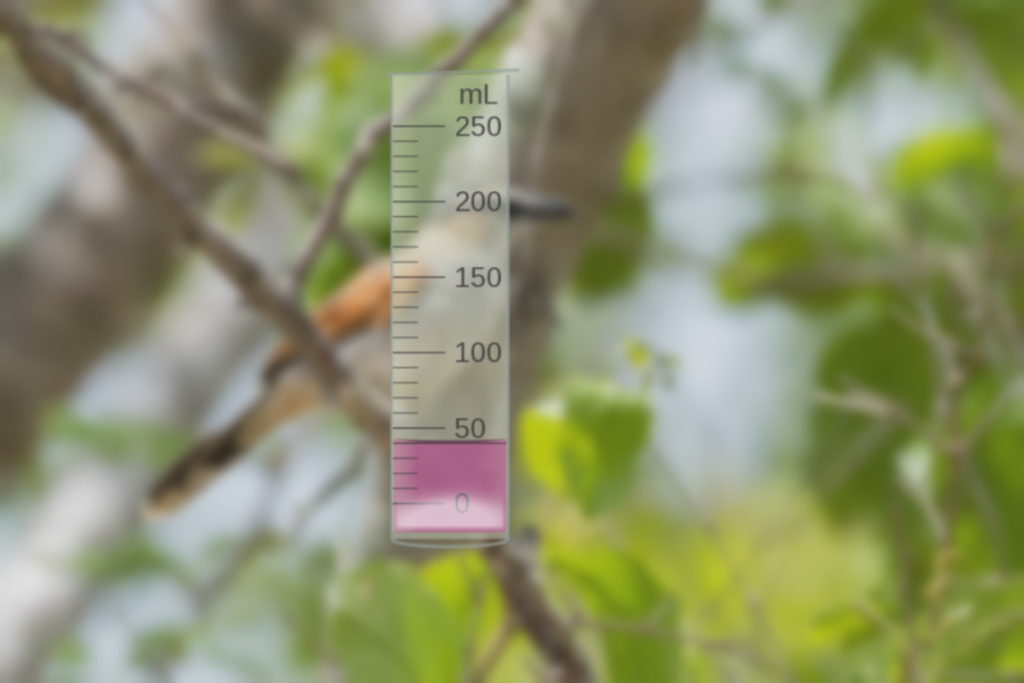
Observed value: mL 40
